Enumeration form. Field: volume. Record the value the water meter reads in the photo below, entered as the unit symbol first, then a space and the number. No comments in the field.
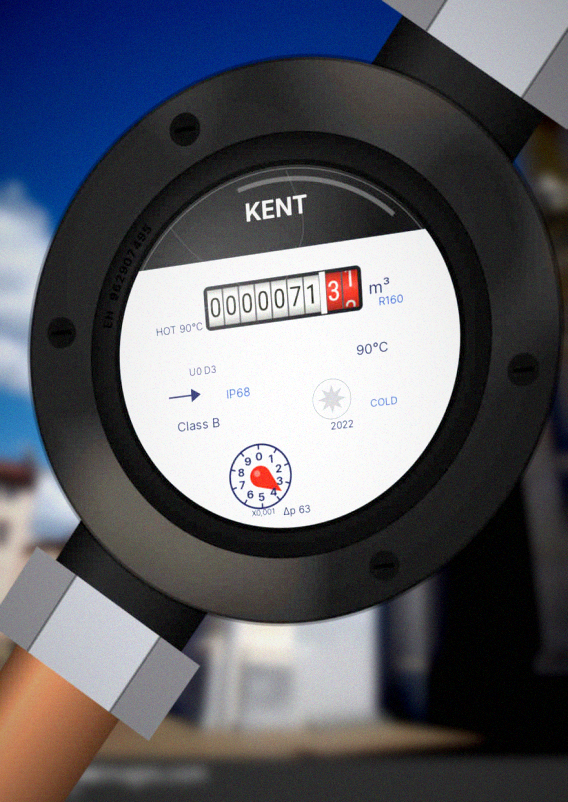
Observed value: m³ 71.313
